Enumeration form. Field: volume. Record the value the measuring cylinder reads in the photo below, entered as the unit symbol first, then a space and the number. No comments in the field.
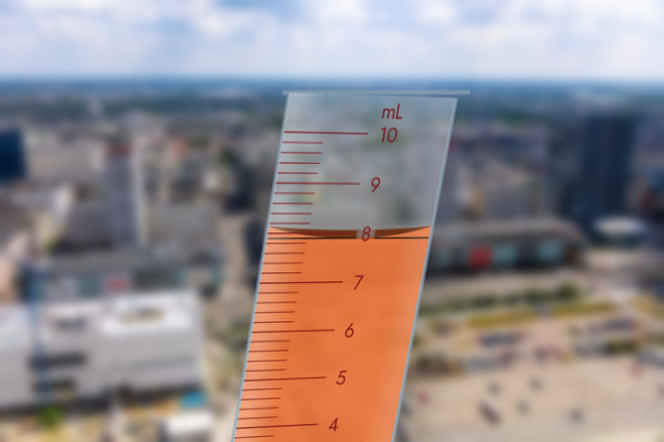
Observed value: mL 7.9
